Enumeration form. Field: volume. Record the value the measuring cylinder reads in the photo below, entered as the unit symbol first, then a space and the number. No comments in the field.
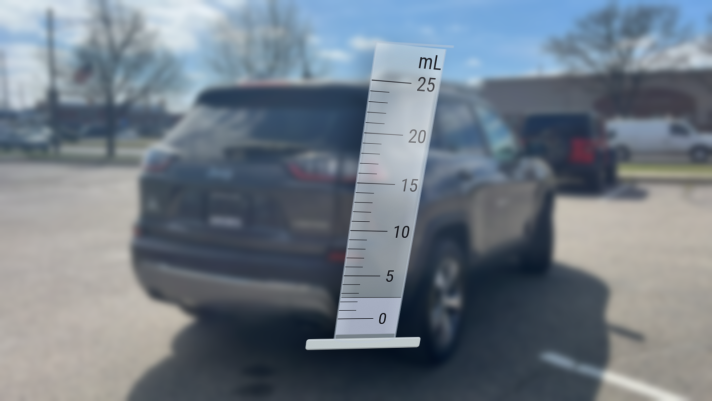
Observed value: mL 2.5
